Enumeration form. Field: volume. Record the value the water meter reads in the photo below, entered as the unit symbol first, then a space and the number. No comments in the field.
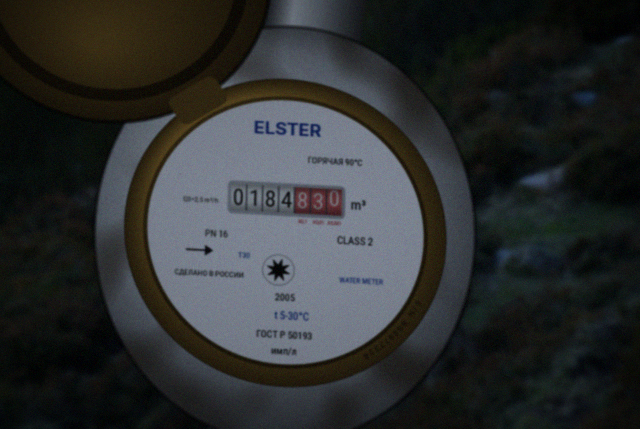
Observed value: m³ 184.830
